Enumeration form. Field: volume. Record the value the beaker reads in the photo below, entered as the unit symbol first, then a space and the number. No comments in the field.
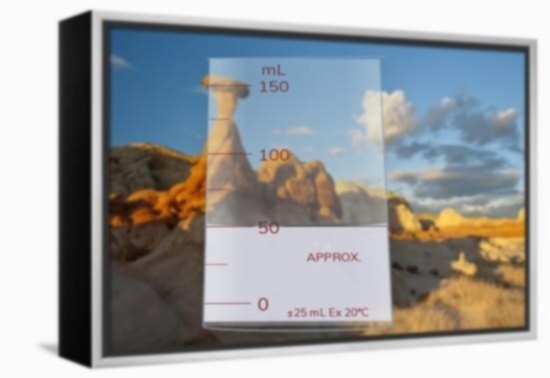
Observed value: mL 50
